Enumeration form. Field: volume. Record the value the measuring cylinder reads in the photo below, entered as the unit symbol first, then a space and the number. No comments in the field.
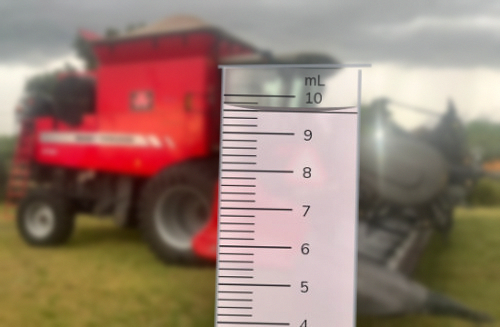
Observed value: mL 9.6
